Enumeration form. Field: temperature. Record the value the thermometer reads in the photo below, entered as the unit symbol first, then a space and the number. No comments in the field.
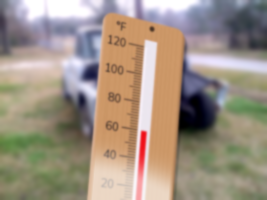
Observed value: °F 60
